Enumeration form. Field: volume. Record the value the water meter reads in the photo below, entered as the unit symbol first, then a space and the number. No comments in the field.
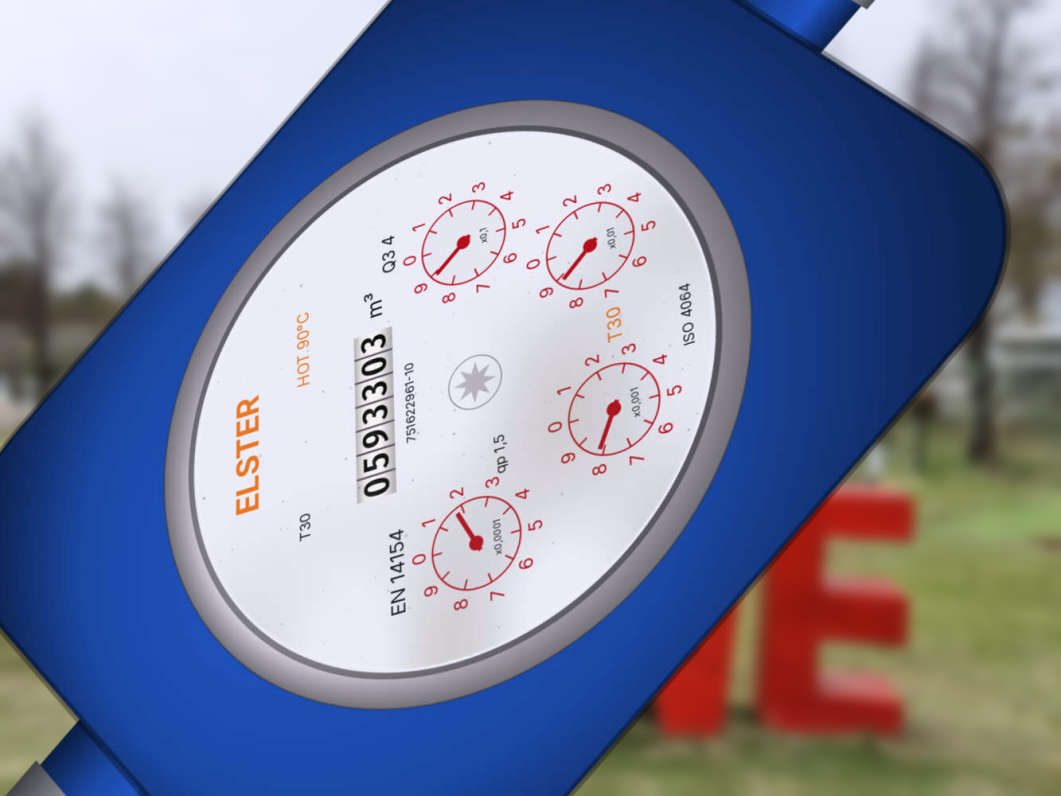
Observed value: m³ 593303.8881
